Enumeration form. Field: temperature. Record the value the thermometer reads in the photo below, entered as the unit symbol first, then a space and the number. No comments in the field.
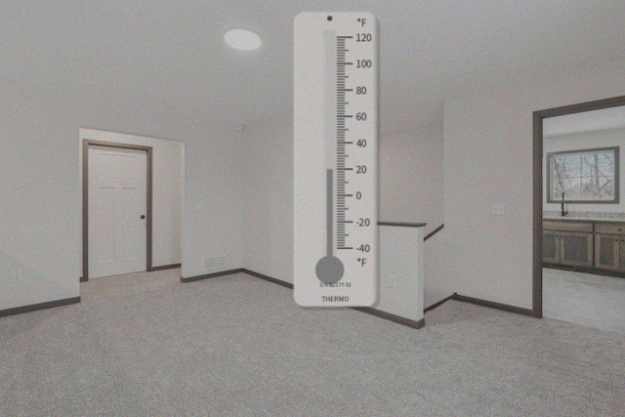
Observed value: °F 20
